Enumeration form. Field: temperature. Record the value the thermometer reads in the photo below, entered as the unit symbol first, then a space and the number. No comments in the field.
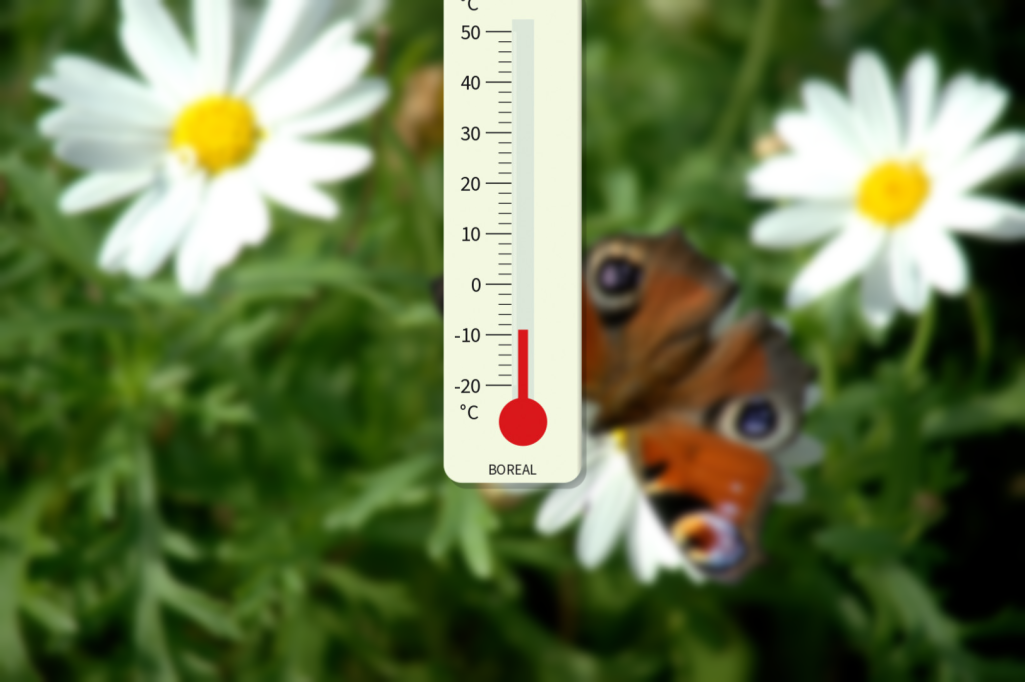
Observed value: °C -9
